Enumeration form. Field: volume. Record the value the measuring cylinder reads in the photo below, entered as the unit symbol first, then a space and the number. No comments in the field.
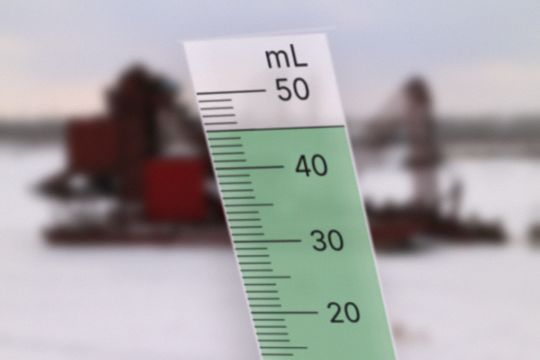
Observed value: mL 45
